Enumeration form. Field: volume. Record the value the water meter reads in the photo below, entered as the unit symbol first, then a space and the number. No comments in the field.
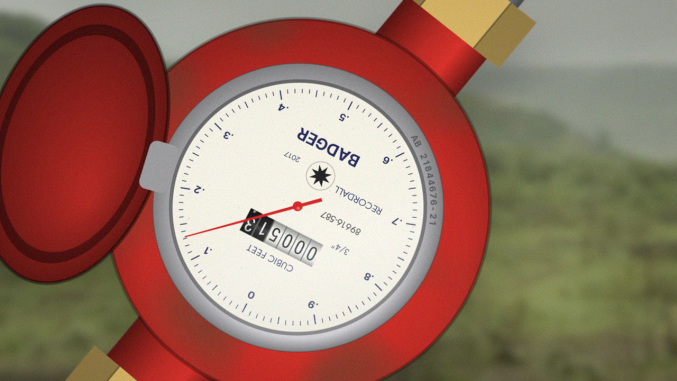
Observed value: ft³ 513.13
